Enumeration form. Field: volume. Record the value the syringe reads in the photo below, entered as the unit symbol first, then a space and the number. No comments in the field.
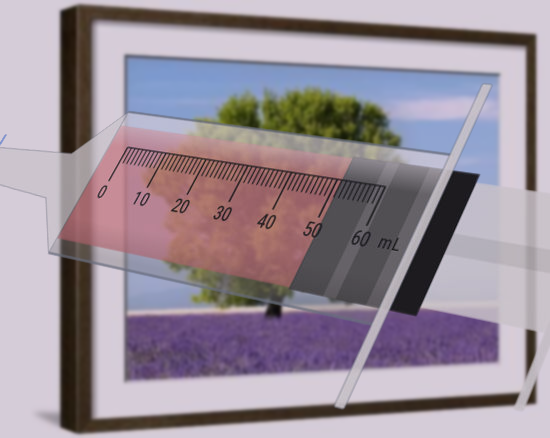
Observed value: mL 51
